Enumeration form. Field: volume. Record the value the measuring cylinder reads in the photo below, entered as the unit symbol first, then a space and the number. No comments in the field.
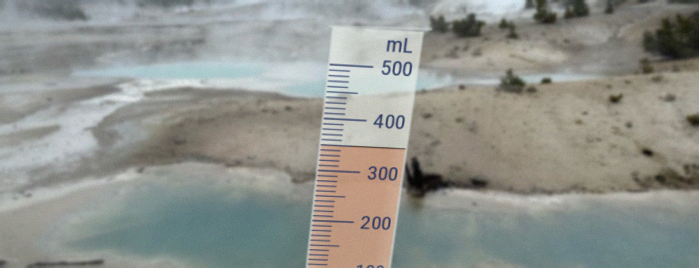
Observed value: mL 350
